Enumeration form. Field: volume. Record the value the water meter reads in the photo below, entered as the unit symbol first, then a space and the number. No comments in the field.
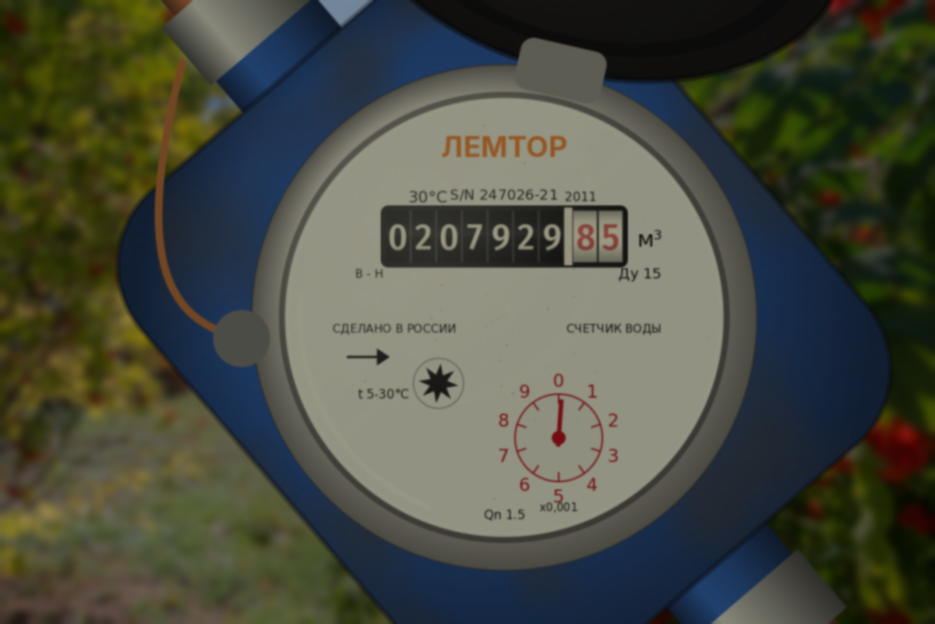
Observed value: m³ 207929.850
